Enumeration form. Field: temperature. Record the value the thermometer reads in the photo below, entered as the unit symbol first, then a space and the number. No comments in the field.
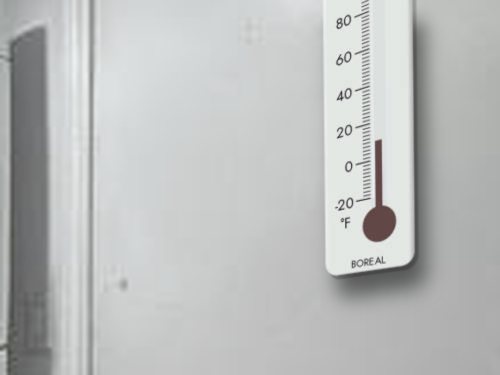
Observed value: °F 10
